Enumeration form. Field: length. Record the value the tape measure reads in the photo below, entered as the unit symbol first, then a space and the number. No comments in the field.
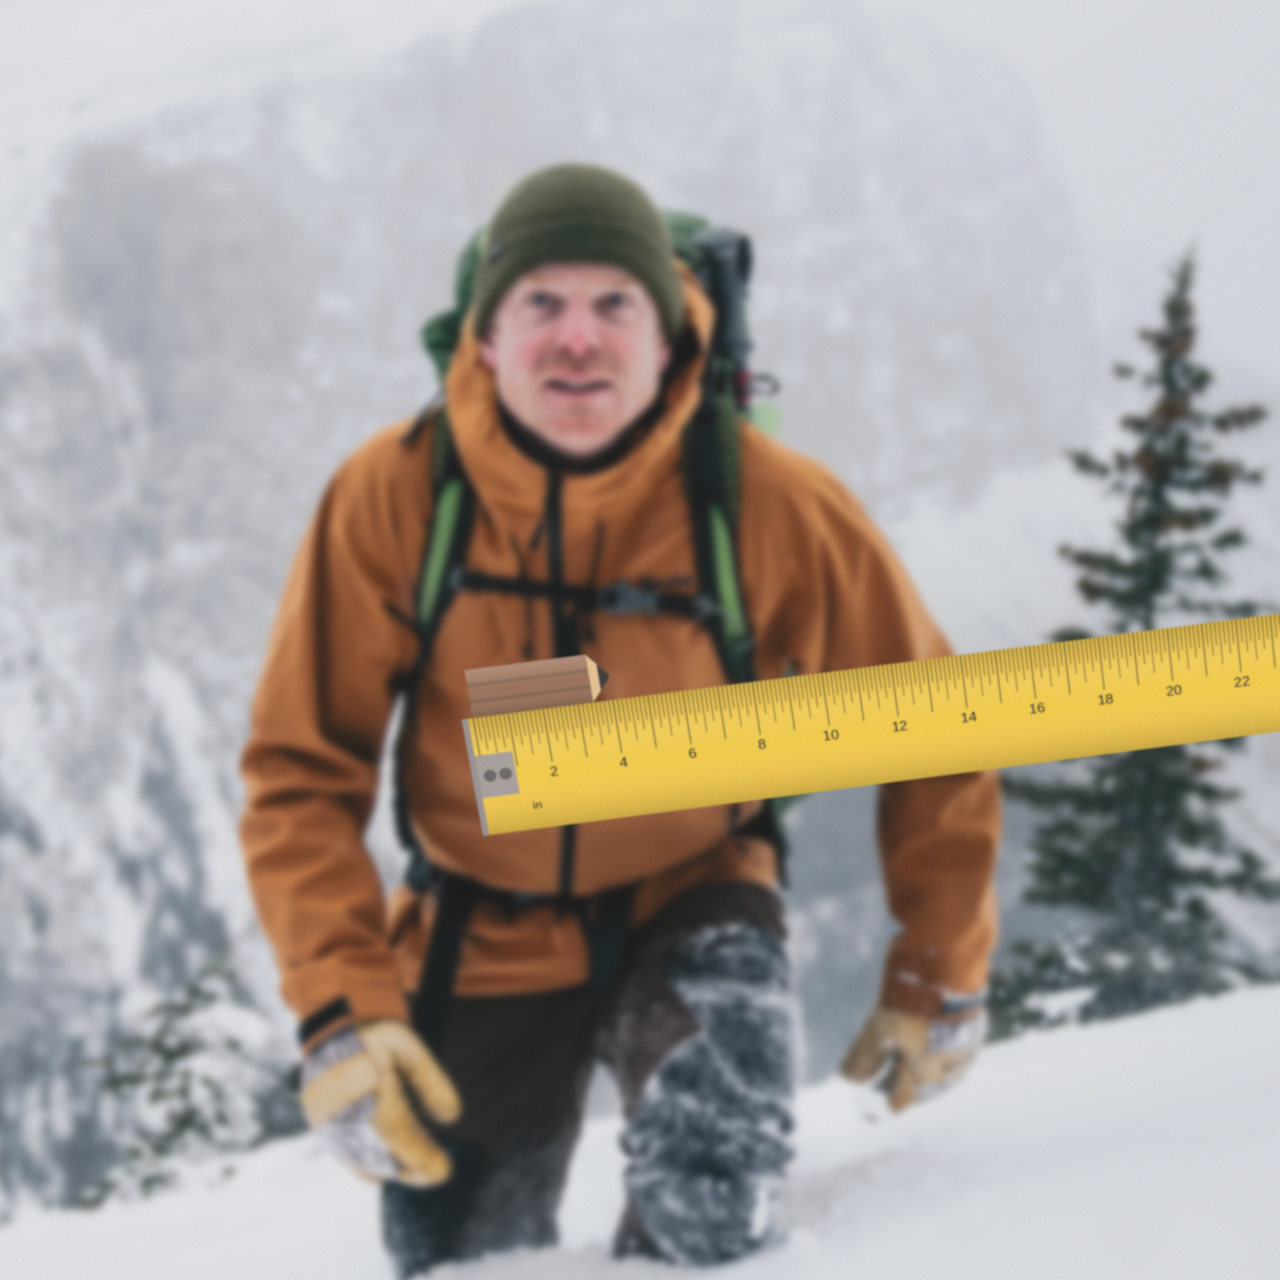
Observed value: in 4
